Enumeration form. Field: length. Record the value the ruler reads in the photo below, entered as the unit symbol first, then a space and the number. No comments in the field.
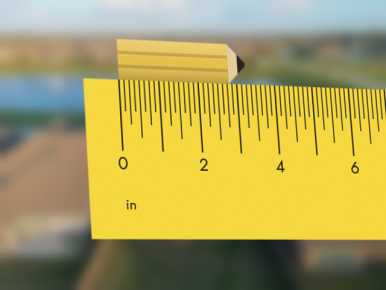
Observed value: in 3.25
